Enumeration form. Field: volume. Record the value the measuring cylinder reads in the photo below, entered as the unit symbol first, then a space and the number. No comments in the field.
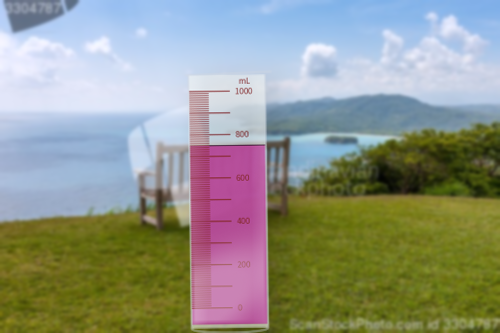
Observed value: mL 750
